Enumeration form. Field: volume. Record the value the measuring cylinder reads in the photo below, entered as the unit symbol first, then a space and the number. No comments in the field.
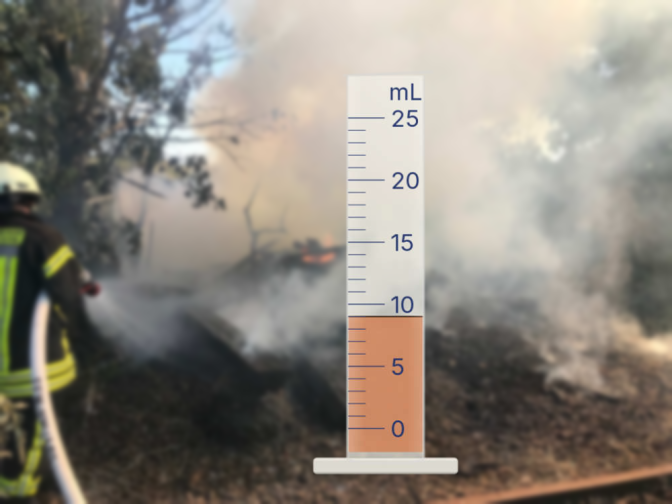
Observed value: mL 9
